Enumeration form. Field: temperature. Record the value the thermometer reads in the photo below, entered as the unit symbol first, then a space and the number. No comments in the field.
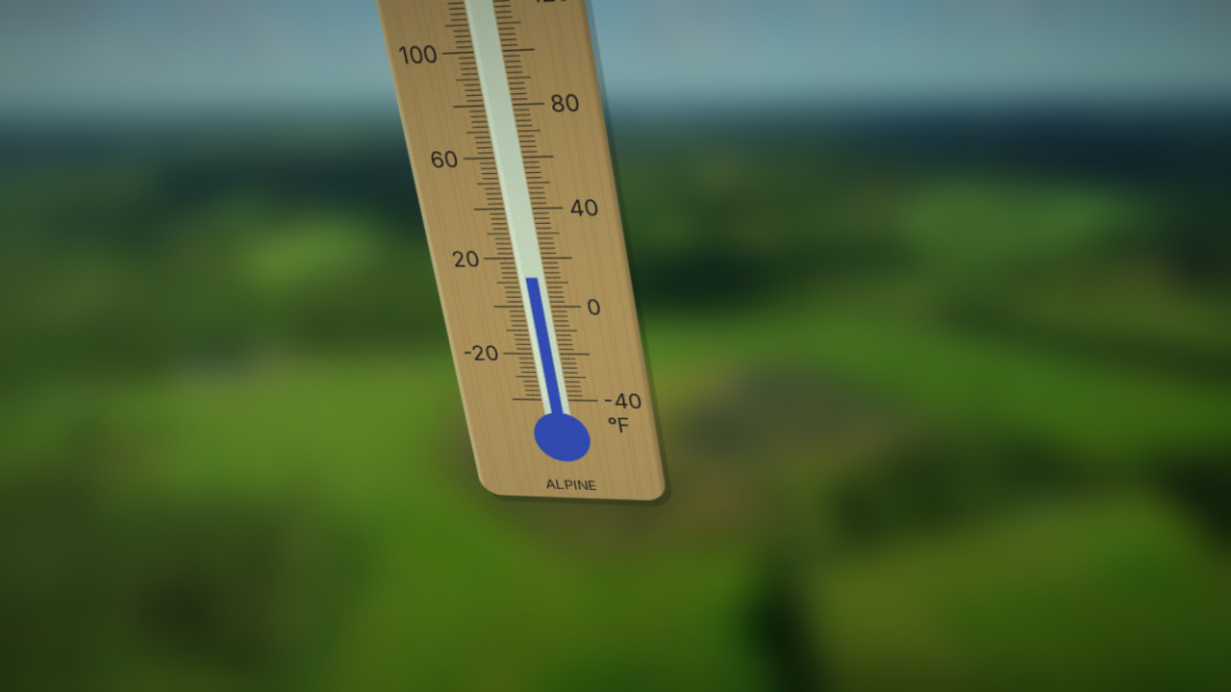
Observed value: °F 12
